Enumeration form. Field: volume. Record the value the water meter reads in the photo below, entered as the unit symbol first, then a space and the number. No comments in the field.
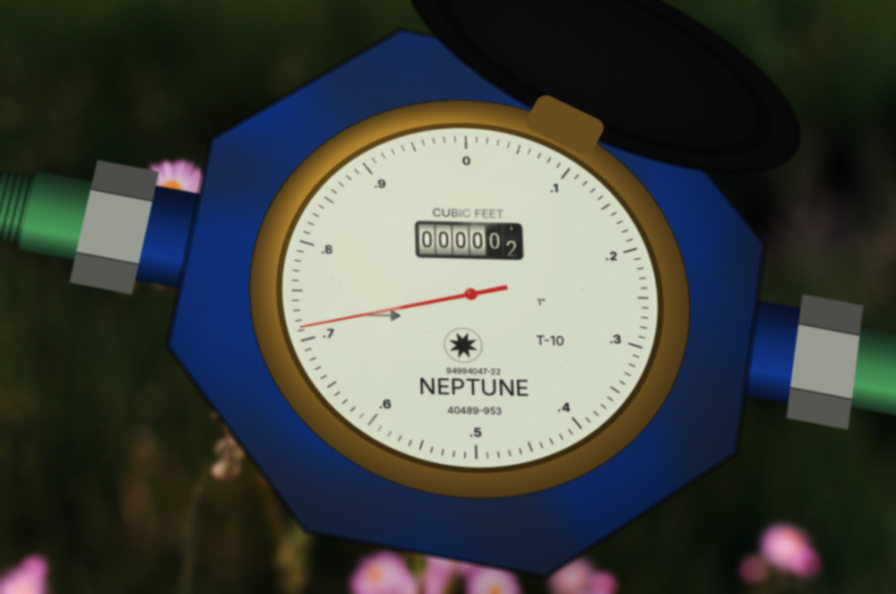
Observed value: ft³ 1.71
